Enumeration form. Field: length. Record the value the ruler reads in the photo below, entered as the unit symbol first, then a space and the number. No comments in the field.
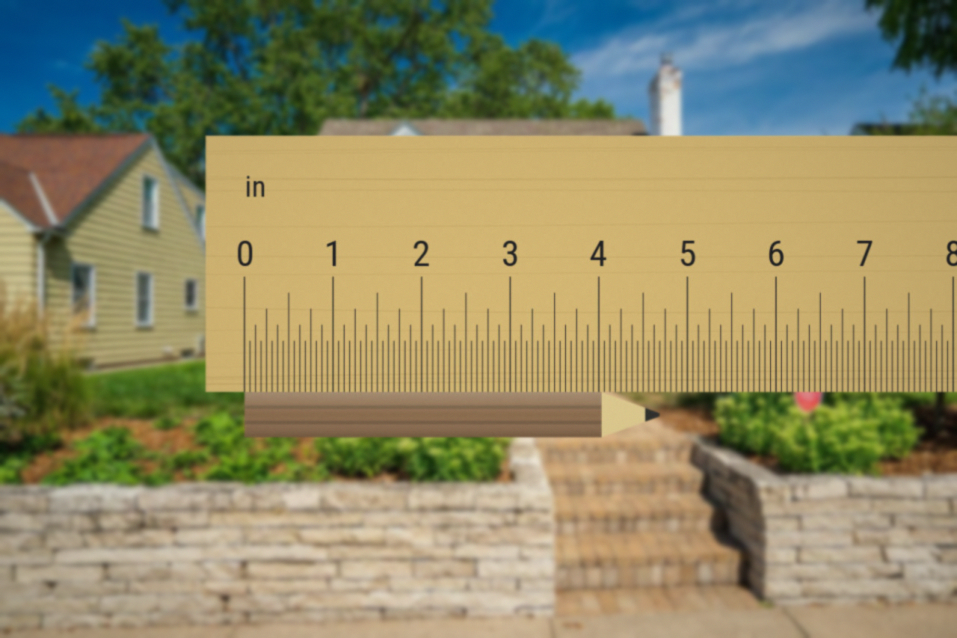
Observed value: in 4.6875
